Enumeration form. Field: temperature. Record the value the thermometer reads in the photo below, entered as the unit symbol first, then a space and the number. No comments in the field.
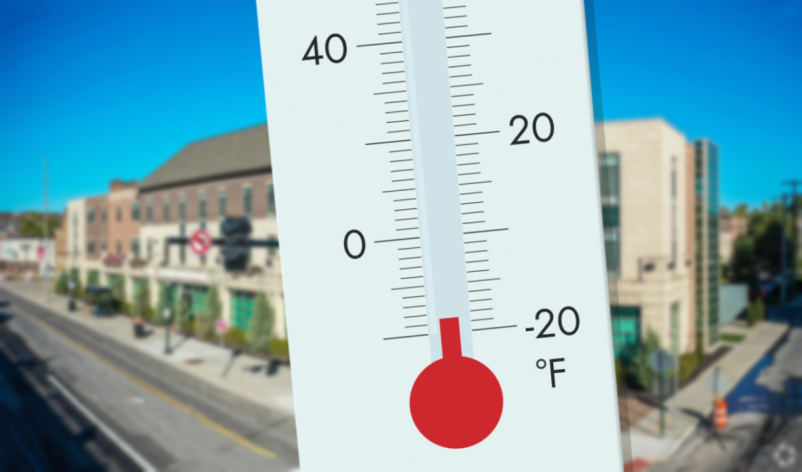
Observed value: °F -17
